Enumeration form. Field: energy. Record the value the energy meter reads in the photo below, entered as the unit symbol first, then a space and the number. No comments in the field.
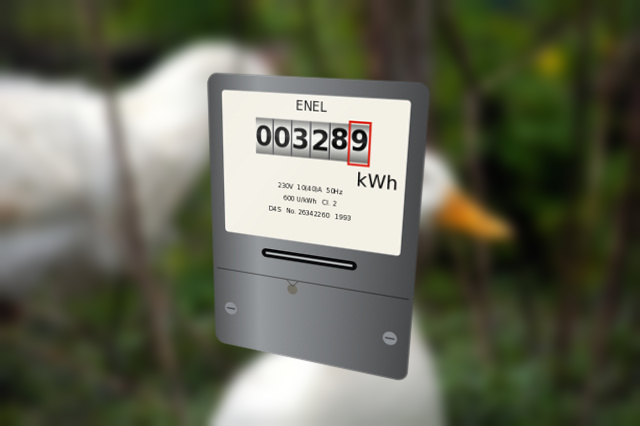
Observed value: kWh 328.9
